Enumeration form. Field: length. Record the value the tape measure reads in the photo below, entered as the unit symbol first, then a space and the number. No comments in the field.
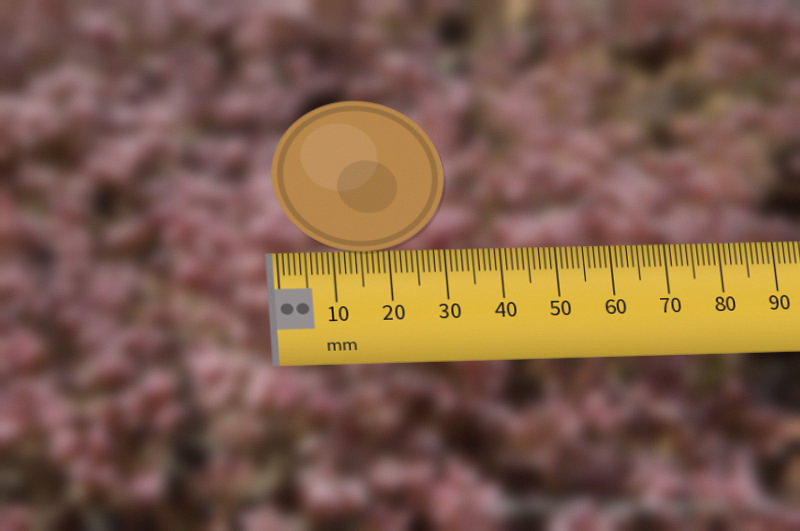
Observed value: mm 31
